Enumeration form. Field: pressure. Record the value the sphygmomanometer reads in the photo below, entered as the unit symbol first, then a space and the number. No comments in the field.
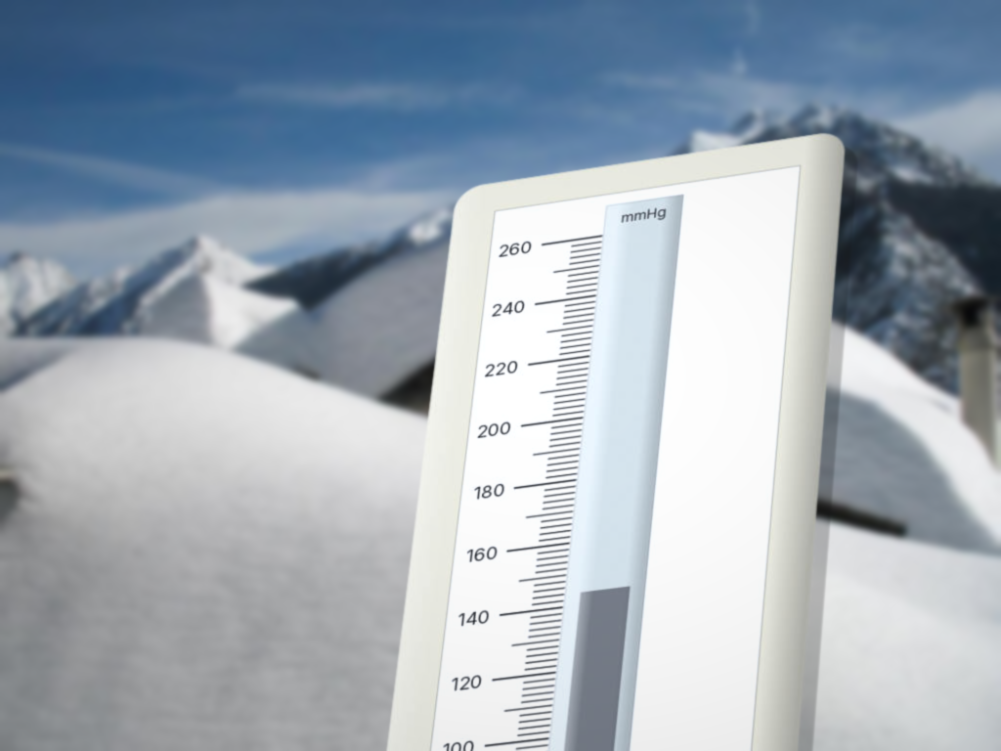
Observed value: mmHg 144
